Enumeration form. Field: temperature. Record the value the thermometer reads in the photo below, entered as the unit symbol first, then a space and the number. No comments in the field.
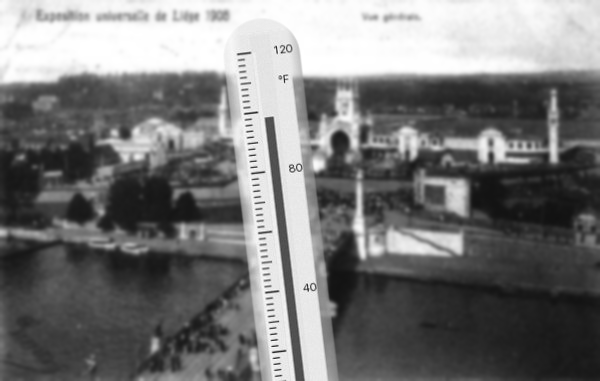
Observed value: °F 98
